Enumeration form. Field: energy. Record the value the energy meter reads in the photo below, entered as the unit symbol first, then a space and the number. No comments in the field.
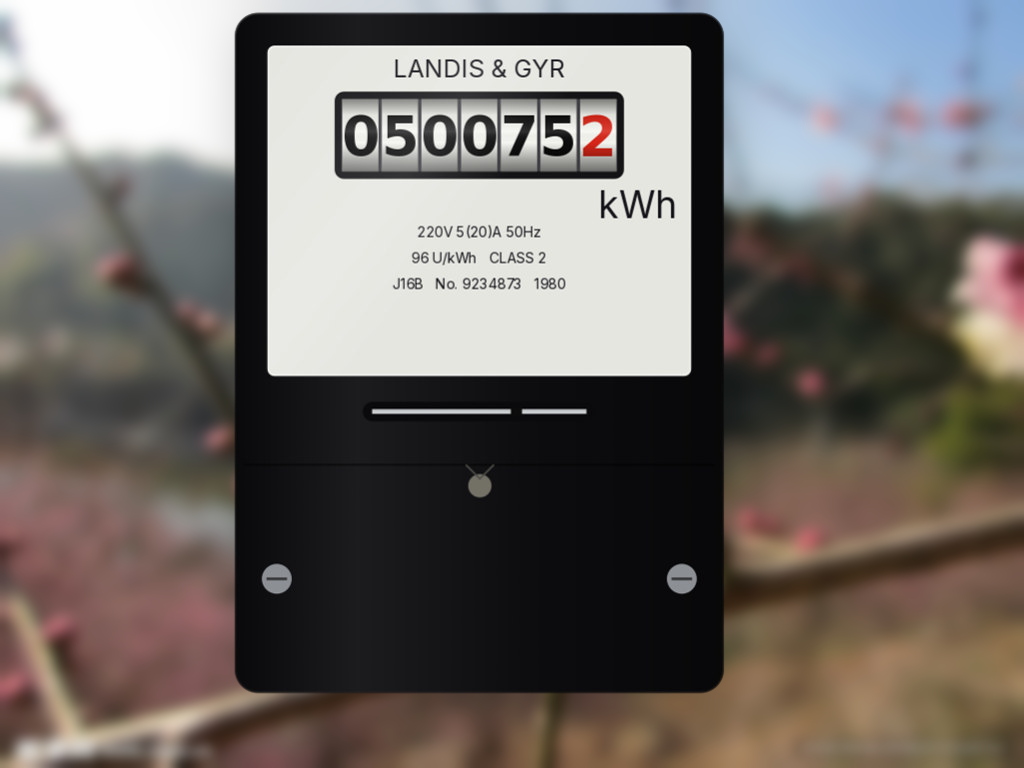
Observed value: kWh 50075.2
